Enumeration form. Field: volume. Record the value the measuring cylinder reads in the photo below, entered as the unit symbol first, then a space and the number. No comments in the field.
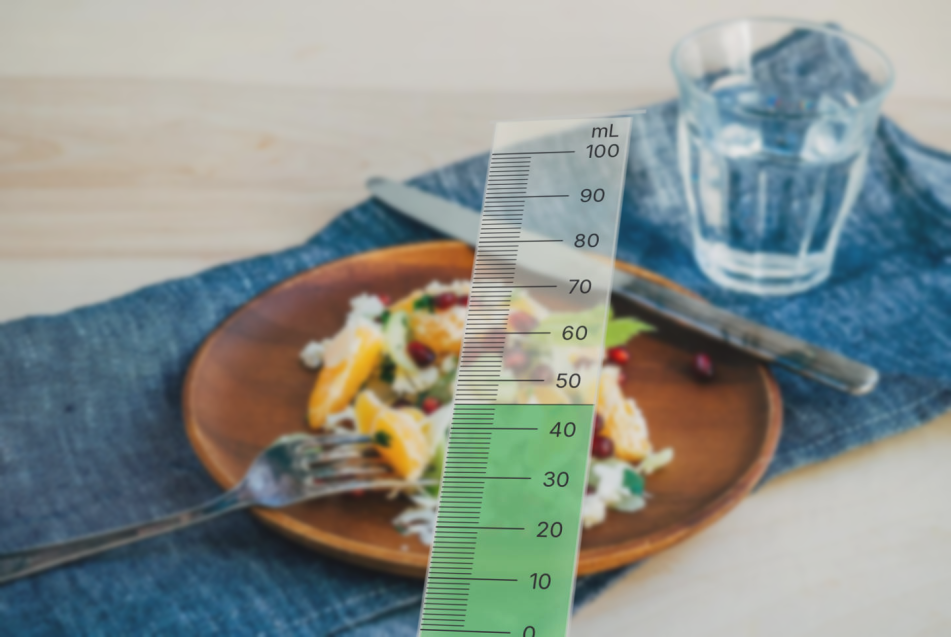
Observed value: mL 45
